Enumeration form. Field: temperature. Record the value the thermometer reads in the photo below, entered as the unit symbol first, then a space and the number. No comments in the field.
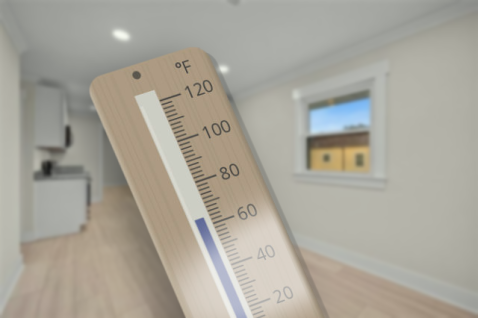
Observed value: °F 64
